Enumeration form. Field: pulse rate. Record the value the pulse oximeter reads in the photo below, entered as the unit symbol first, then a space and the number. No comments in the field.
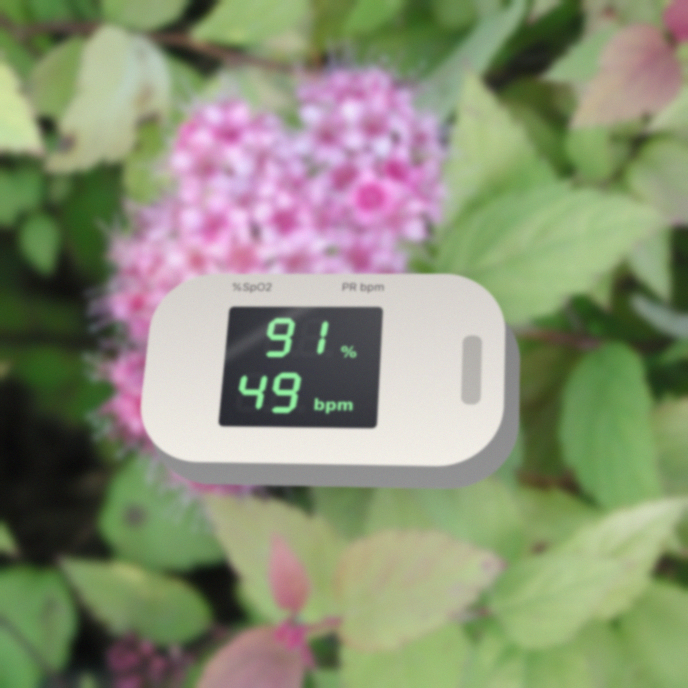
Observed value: bpm 49
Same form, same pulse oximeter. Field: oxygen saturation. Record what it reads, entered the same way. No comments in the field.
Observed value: % 91
